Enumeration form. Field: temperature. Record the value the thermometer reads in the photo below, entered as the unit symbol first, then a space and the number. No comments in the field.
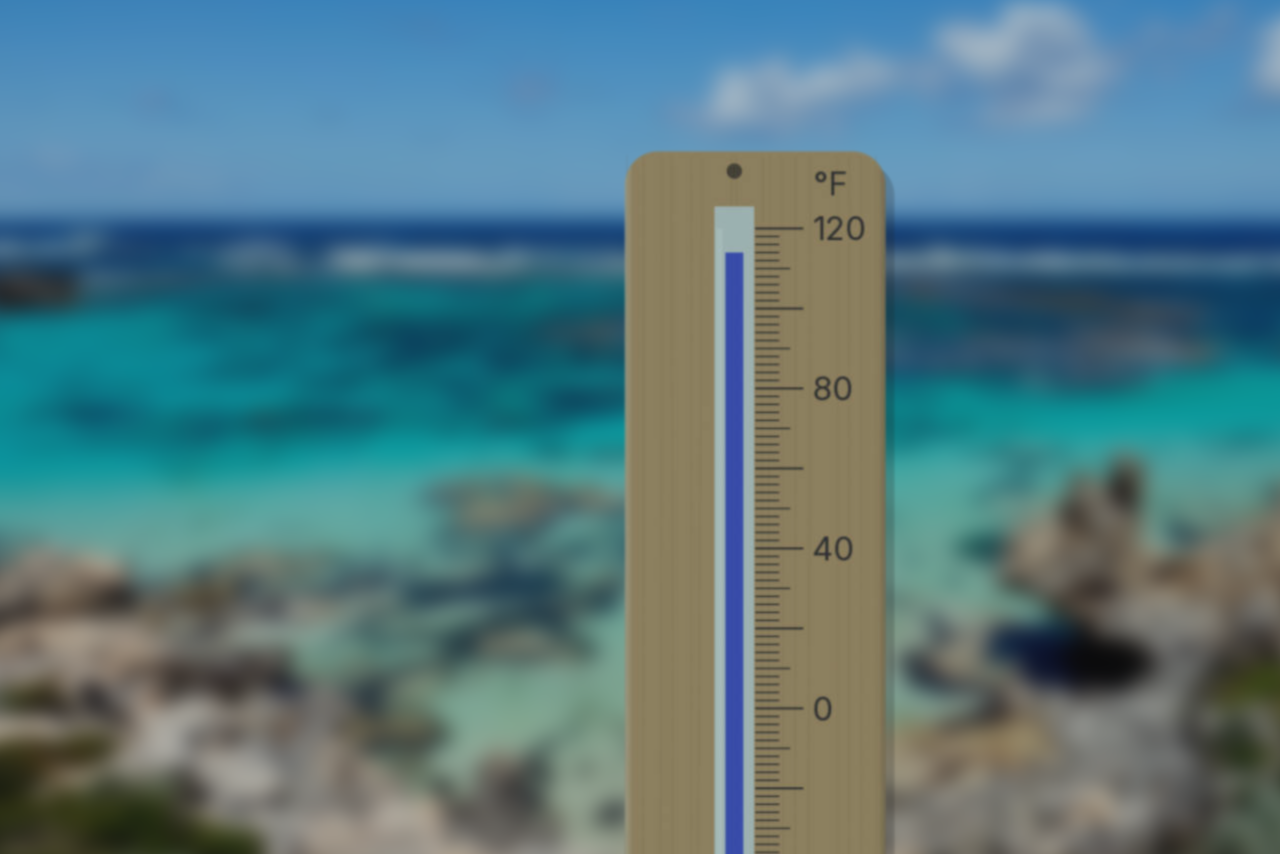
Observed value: °F 114
